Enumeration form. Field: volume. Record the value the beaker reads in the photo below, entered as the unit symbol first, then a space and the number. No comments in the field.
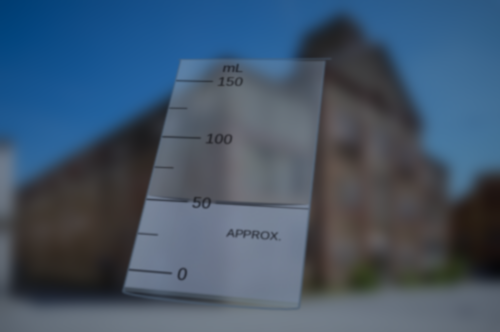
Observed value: mL 50
